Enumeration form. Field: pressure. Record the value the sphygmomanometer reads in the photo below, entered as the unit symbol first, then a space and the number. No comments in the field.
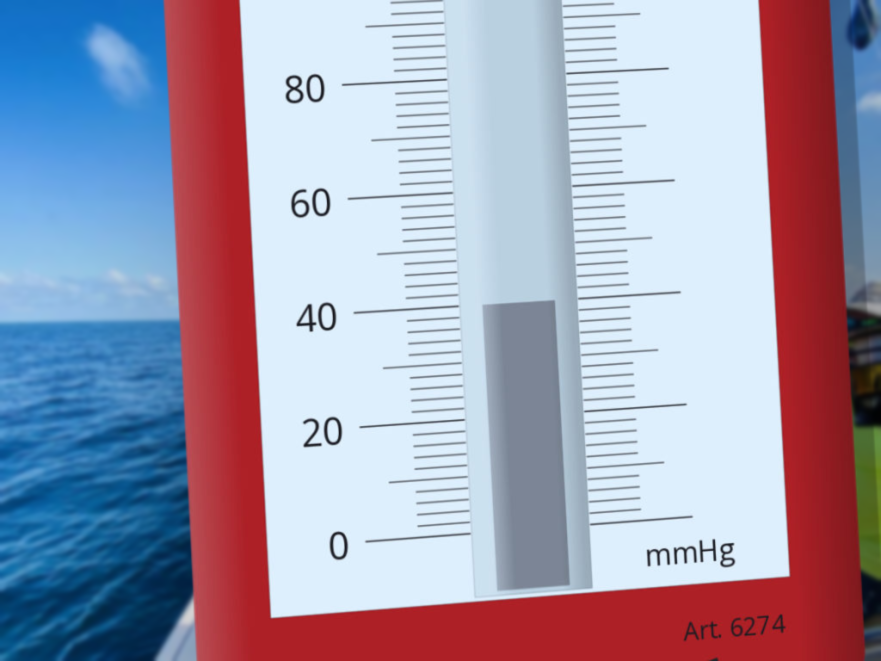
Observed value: mmHg 40
